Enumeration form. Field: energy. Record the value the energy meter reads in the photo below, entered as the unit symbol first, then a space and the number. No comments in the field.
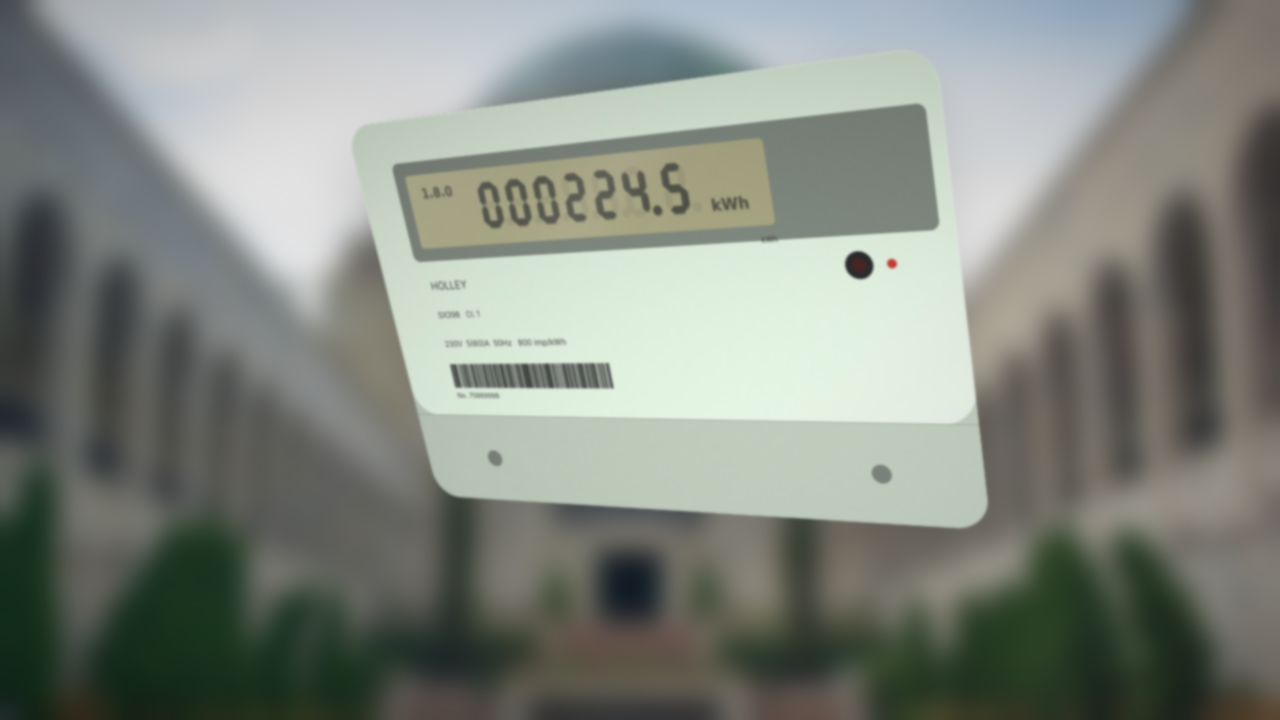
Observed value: kWh 224.5
